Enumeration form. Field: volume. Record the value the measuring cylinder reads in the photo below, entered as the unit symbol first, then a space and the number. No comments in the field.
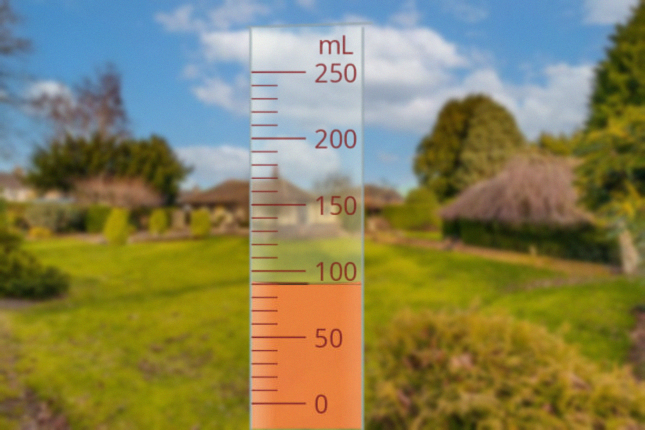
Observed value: mL 90
